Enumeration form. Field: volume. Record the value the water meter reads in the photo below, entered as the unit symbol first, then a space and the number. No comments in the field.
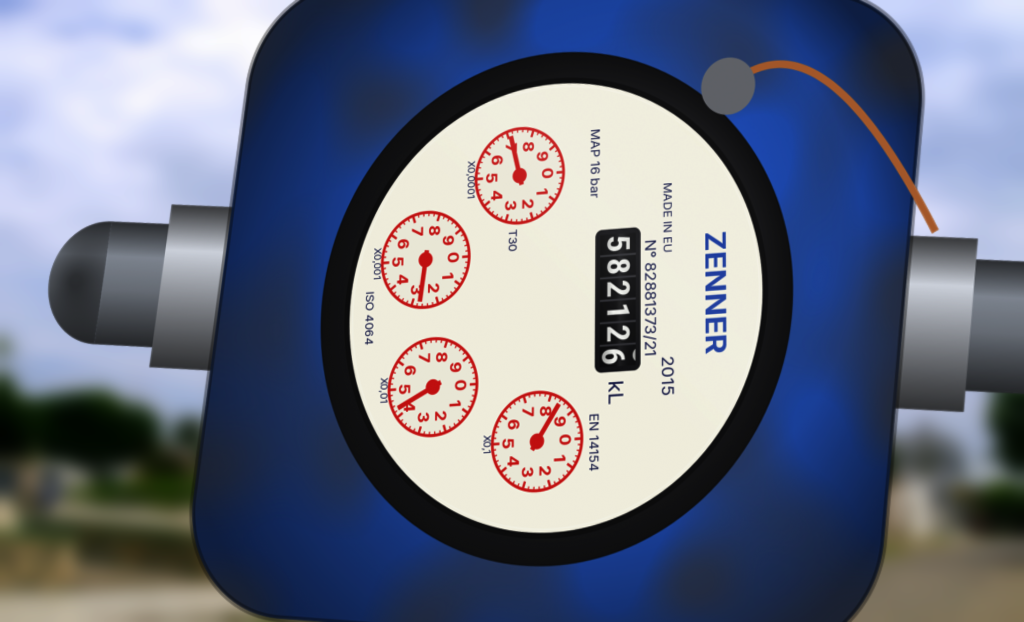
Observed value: kL 582125.8427
